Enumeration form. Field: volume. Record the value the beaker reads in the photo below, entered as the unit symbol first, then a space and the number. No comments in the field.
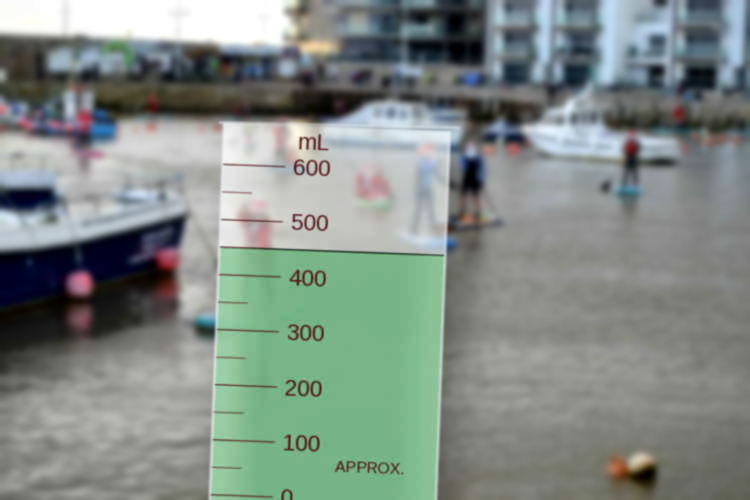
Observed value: mL 450
